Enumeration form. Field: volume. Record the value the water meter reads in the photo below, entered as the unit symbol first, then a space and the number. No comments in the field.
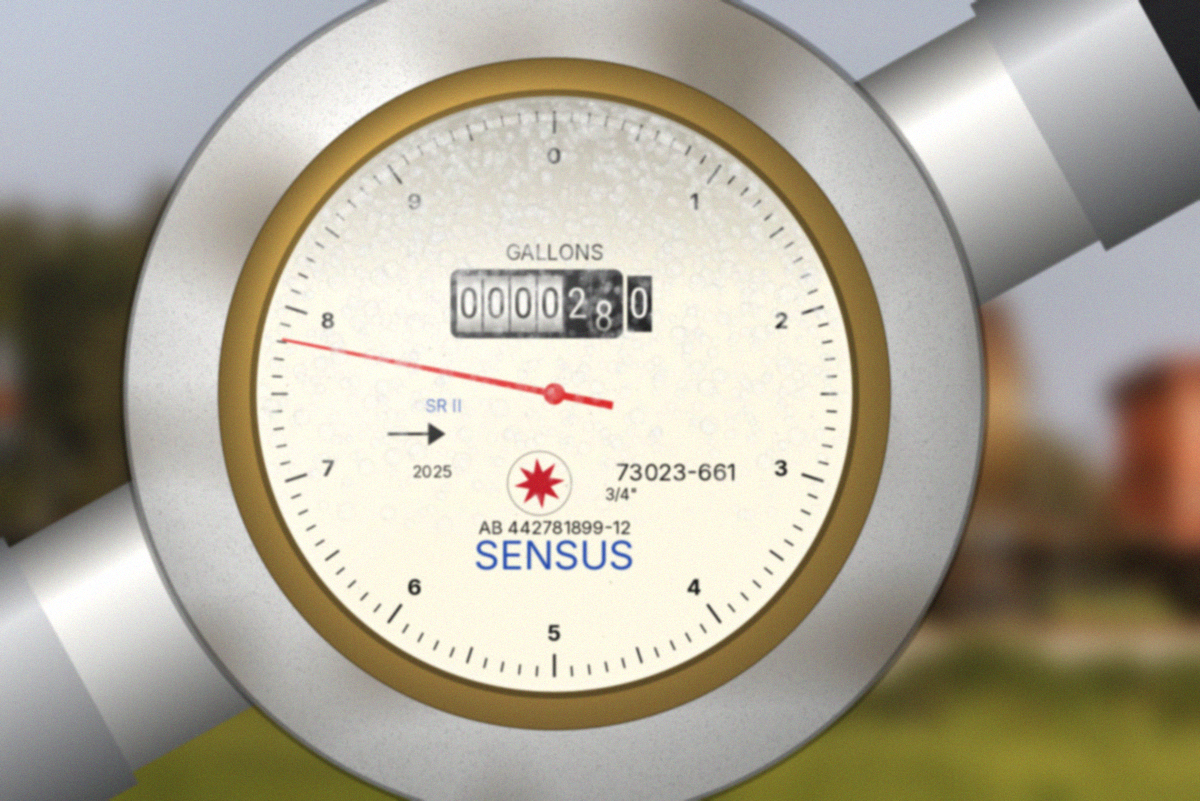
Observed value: gal 277.8
